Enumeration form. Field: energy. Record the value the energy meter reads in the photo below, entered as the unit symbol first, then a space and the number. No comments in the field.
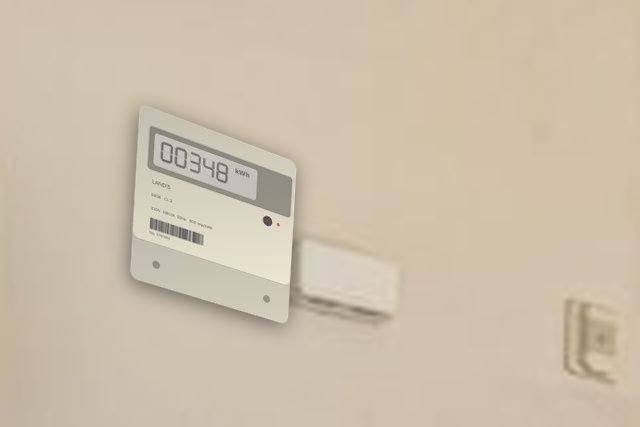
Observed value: kWh 348
